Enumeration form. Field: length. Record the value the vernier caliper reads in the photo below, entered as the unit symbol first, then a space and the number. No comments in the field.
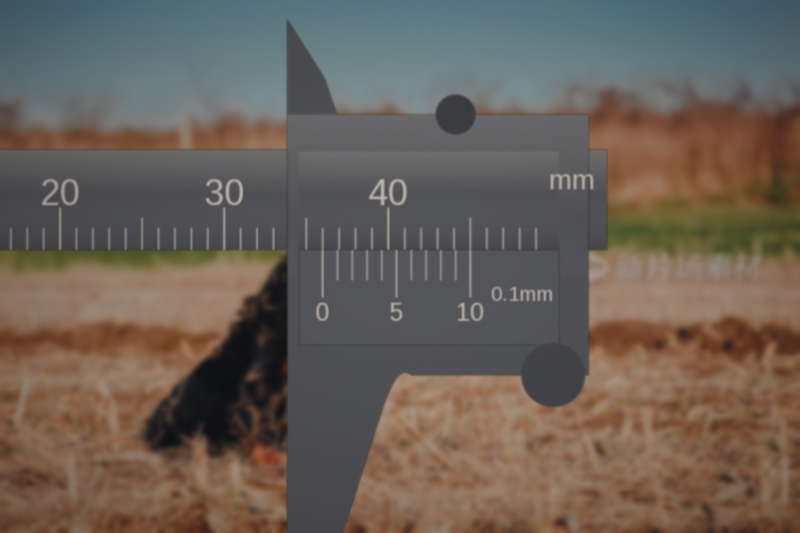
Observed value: mm 36.0
